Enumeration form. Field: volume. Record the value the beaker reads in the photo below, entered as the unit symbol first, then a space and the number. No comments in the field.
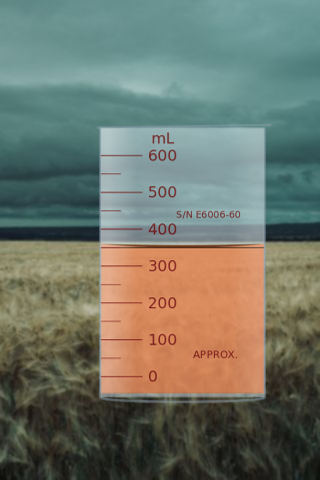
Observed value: mL 350
